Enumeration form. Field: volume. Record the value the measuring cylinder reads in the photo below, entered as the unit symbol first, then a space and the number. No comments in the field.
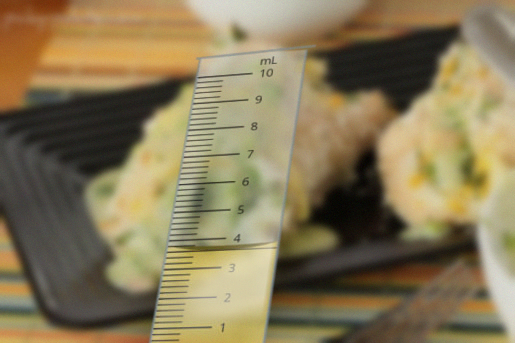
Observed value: mL 3.6
